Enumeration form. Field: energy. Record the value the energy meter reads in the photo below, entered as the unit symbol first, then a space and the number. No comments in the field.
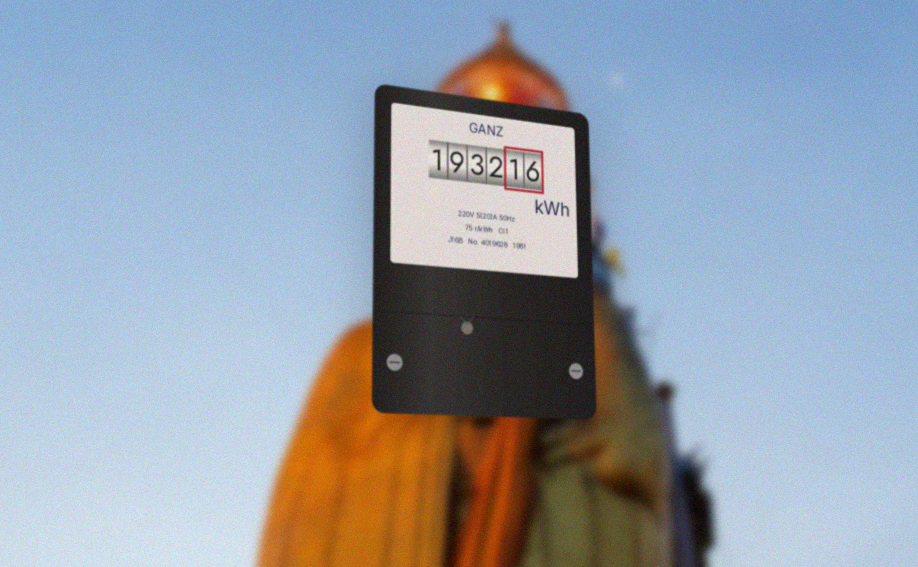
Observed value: kWh 1932.16
